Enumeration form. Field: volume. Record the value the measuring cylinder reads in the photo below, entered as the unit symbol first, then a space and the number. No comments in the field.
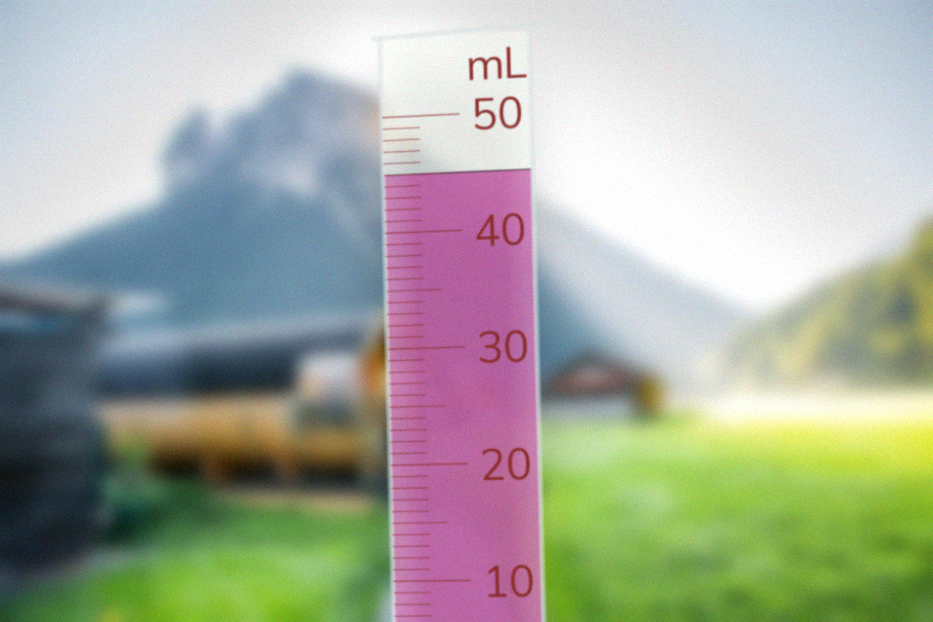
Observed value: mL 45
